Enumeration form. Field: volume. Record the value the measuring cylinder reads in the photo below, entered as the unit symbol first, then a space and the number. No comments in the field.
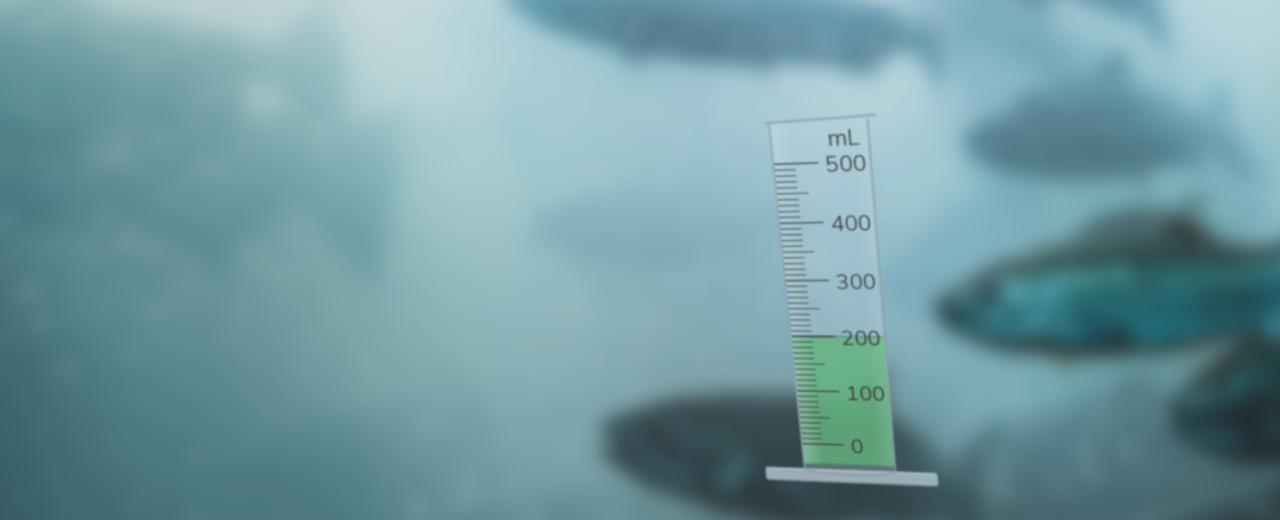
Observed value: mL 200
